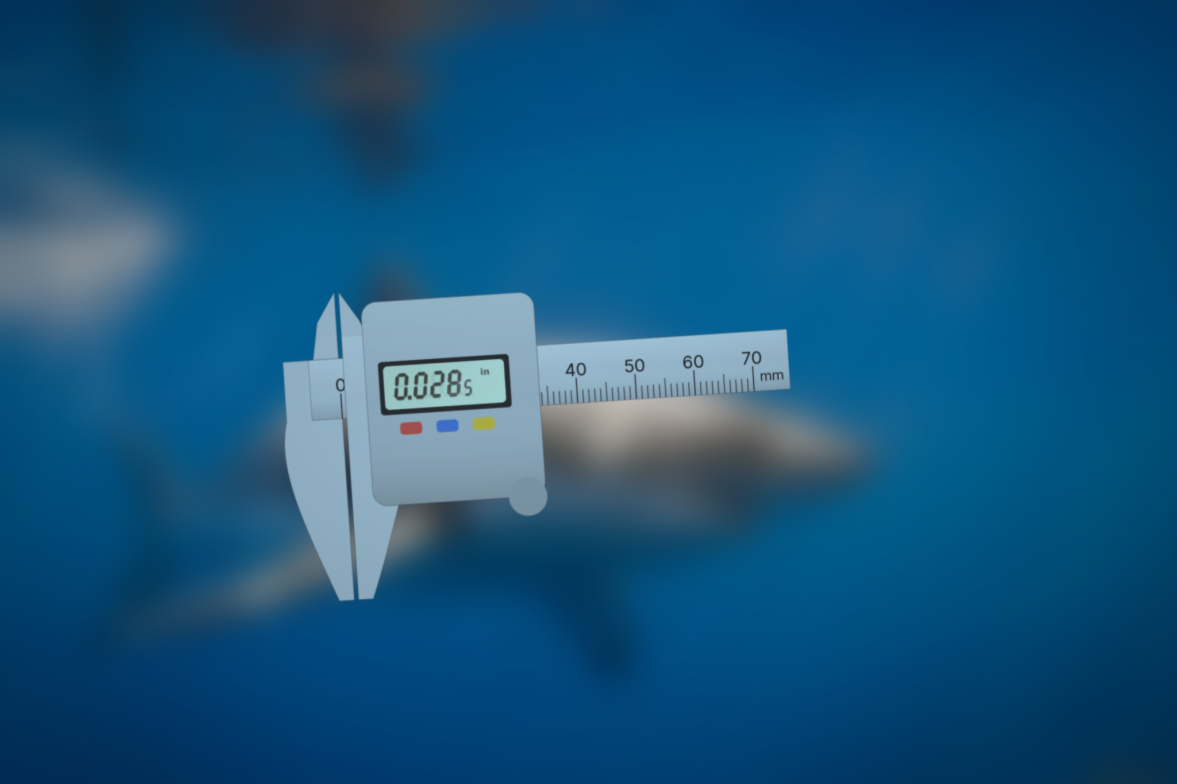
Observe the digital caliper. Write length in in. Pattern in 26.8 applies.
in 0.0285
